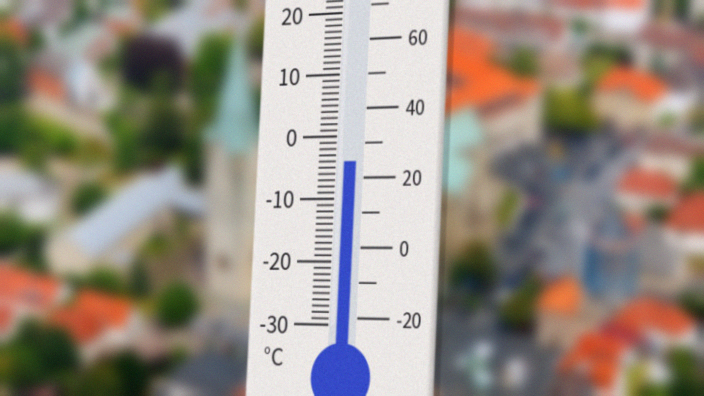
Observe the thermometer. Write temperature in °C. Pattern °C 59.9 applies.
°C -4
